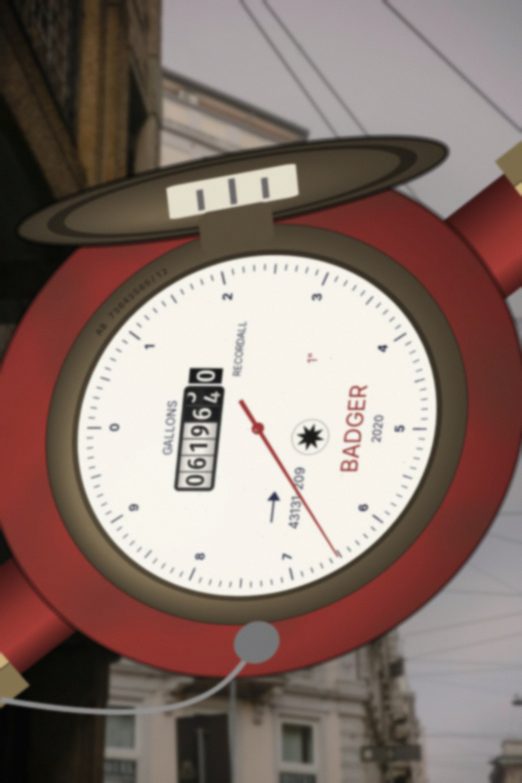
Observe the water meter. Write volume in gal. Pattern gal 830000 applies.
gal 619636.5
